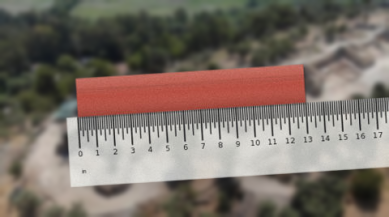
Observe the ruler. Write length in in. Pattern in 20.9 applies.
in 13
